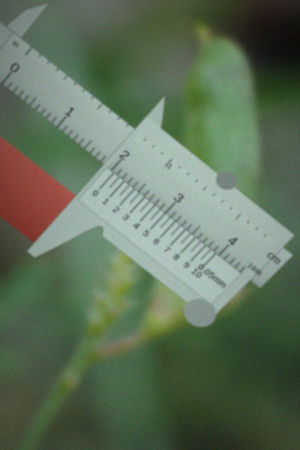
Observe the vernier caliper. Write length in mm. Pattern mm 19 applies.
mm 20.5
